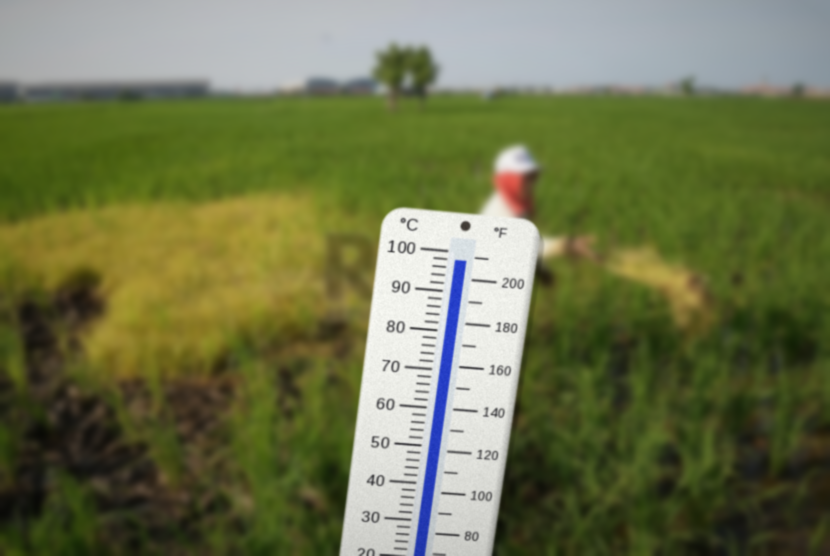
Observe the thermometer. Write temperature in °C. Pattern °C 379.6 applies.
°C 98
